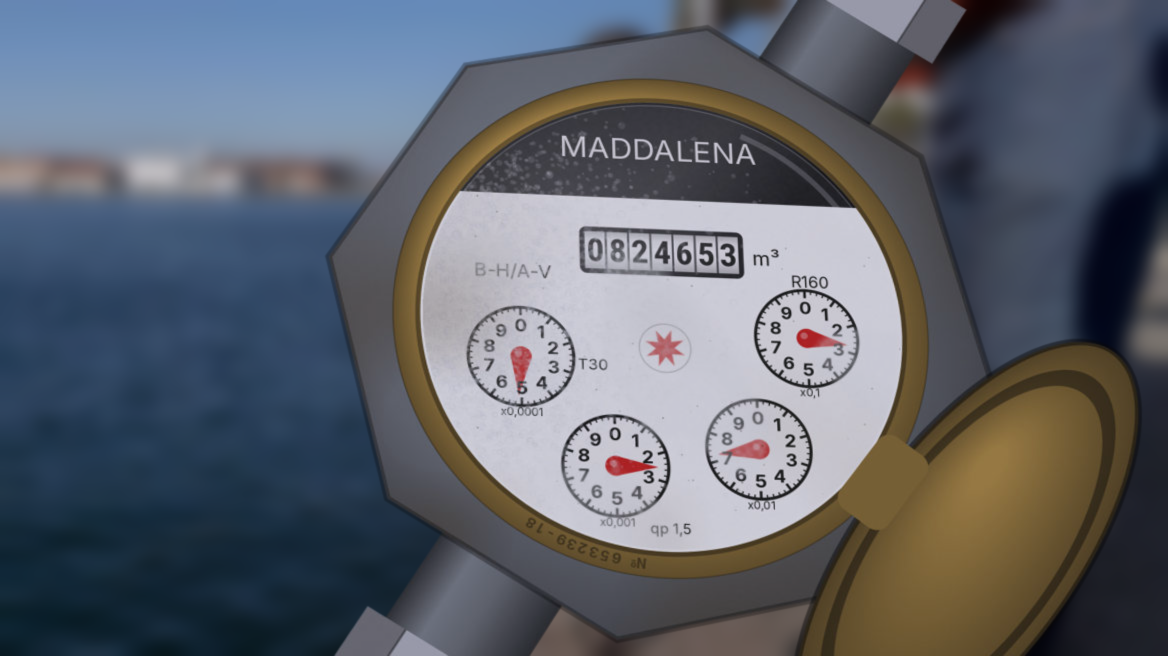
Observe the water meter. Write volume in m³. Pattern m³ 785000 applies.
m³ 824653.2725
